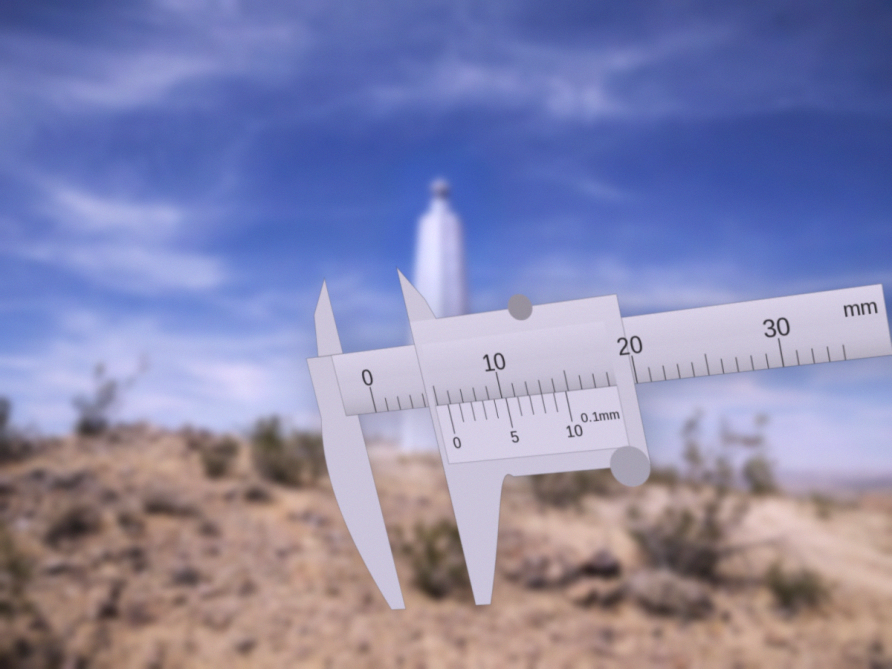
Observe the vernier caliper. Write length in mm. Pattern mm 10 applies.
mm 5.8
